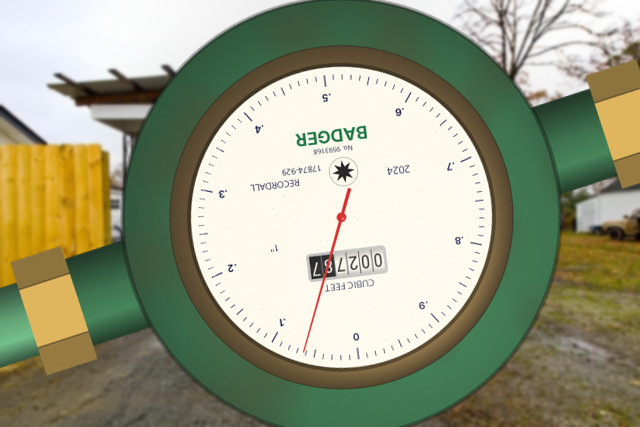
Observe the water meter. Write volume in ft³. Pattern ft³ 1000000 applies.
ft³ 2787.06
